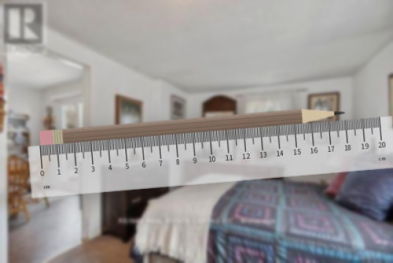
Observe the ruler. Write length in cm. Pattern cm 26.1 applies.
cm 18
